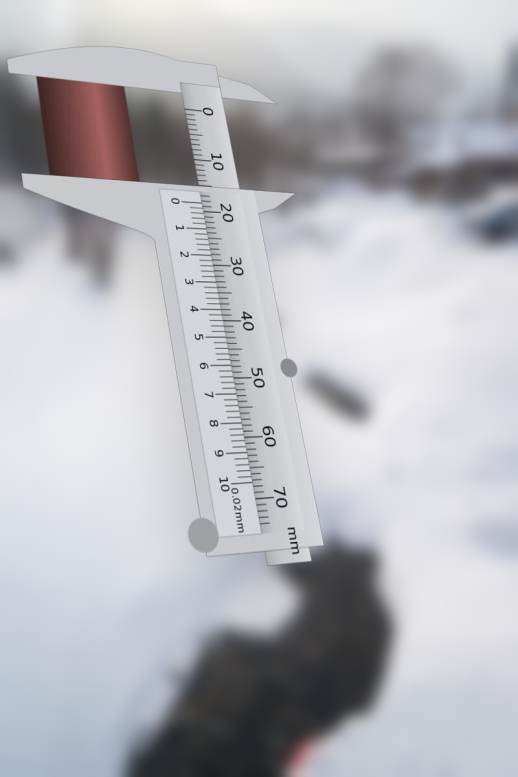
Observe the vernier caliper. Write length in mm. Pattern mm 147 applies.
mm 18.4
